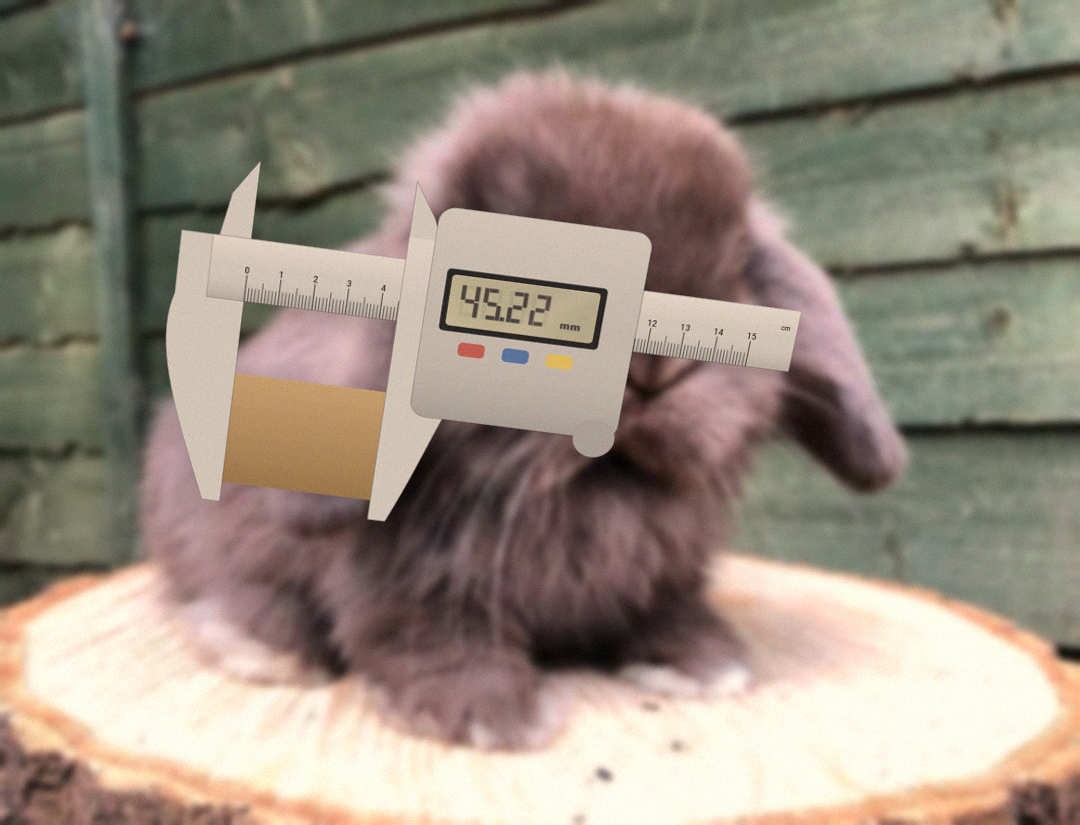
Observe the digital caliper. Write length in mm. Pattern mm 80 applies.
mm 45.22
